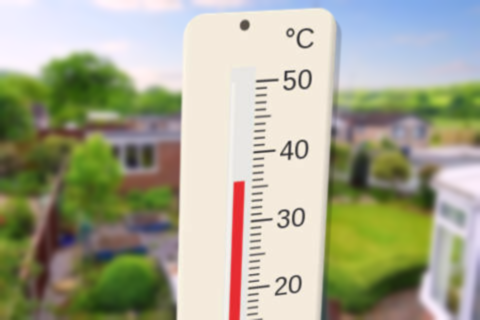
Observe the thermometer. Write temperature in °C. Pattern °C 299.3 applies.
°C 36
